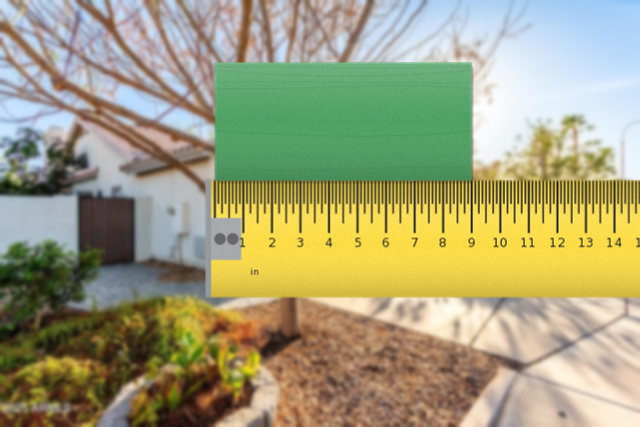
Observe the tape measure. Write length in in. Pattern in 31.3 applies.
in 9
